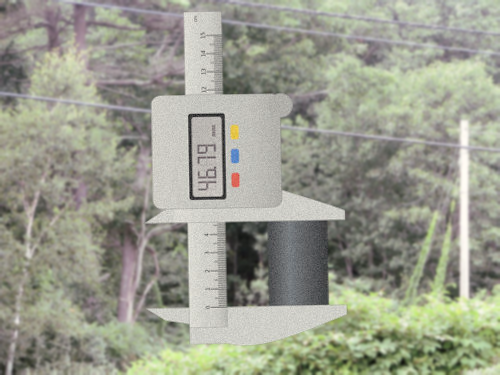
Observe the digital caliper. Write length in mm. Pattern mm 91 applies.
mm 46.79
